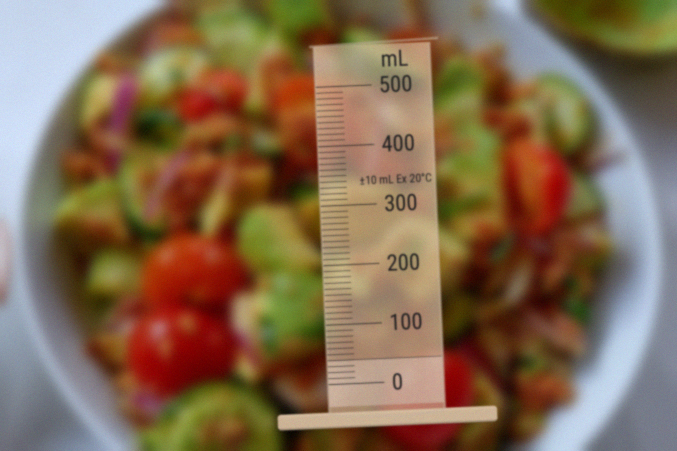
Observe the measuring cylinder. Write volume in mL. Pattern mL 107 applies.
mL 40
